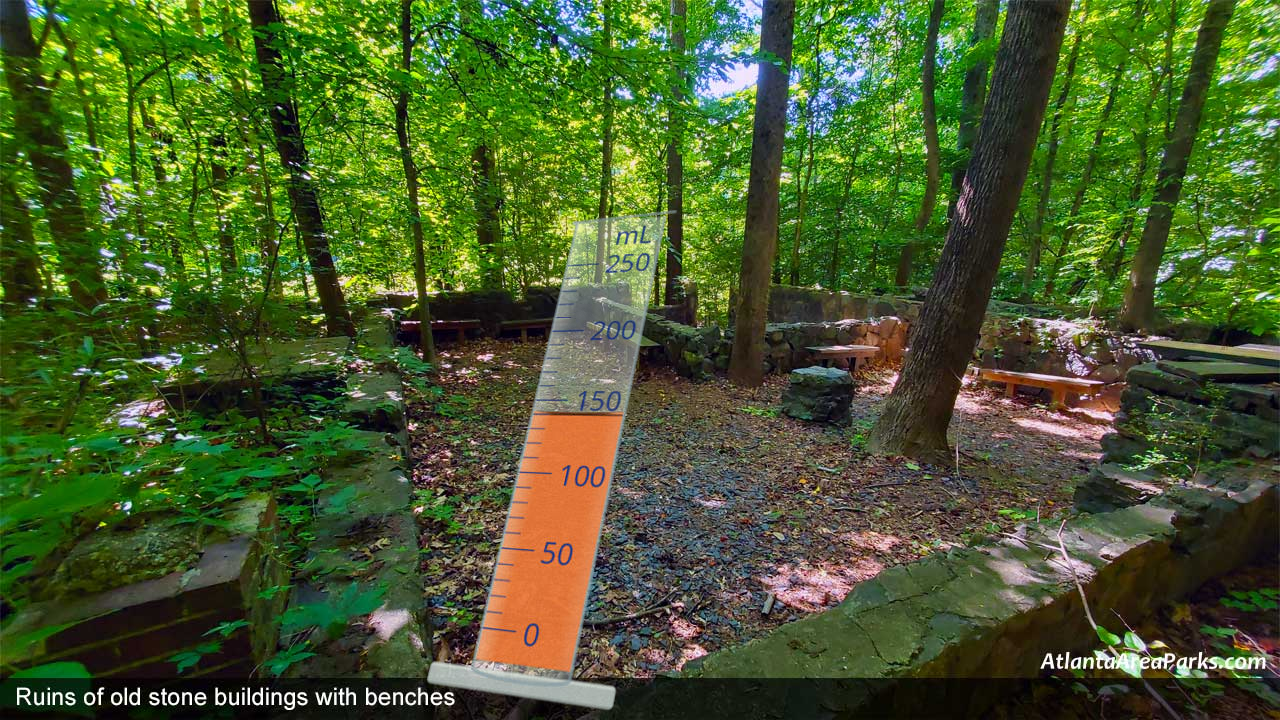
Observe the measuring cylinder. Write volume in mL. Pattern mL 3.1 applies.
mL 140
